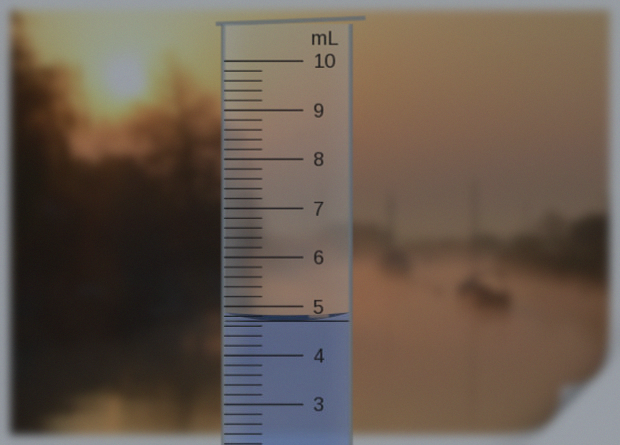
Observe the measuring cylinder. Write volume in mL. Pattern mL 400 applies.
mL 4.7
